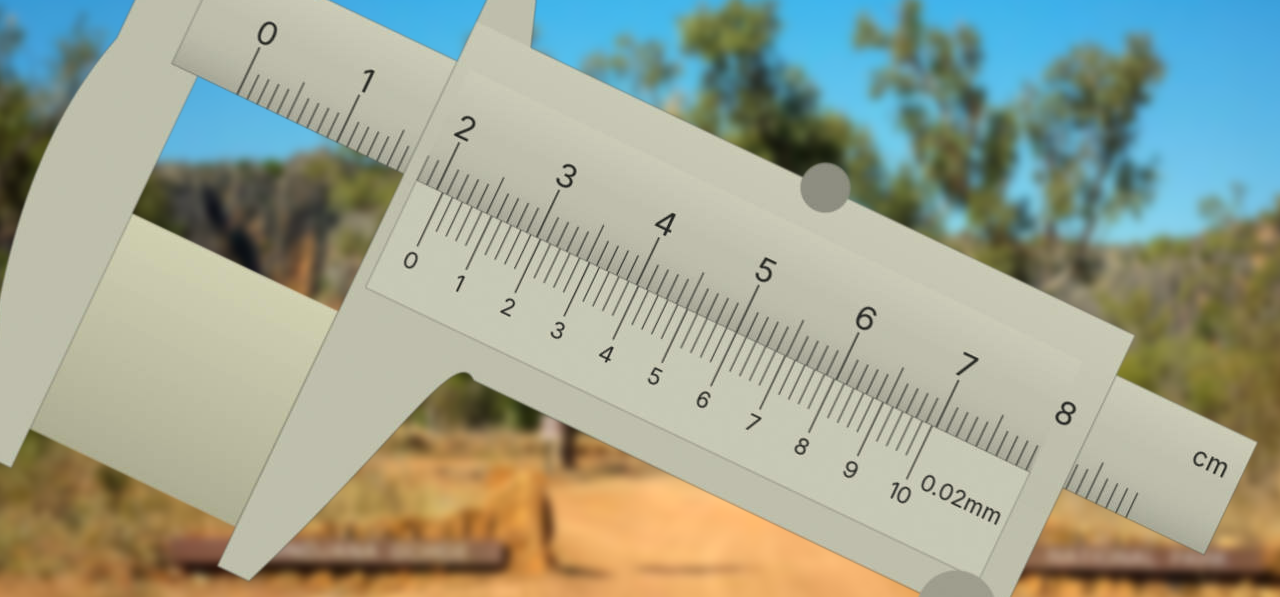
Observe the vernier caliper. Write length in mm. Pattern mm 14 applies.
mm 20.6
